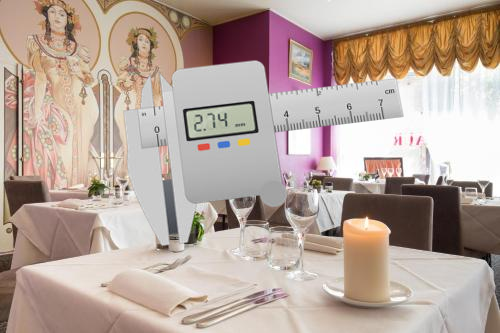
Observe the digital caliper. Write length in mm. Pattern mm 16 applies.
mm 2.74
